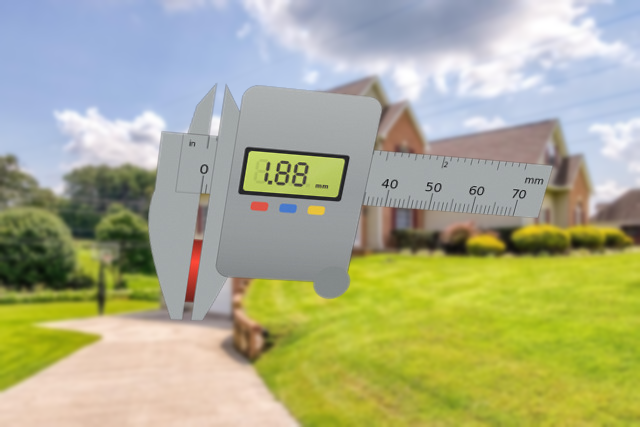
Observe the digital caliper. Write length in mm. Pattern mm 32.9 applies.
mm 1.88
